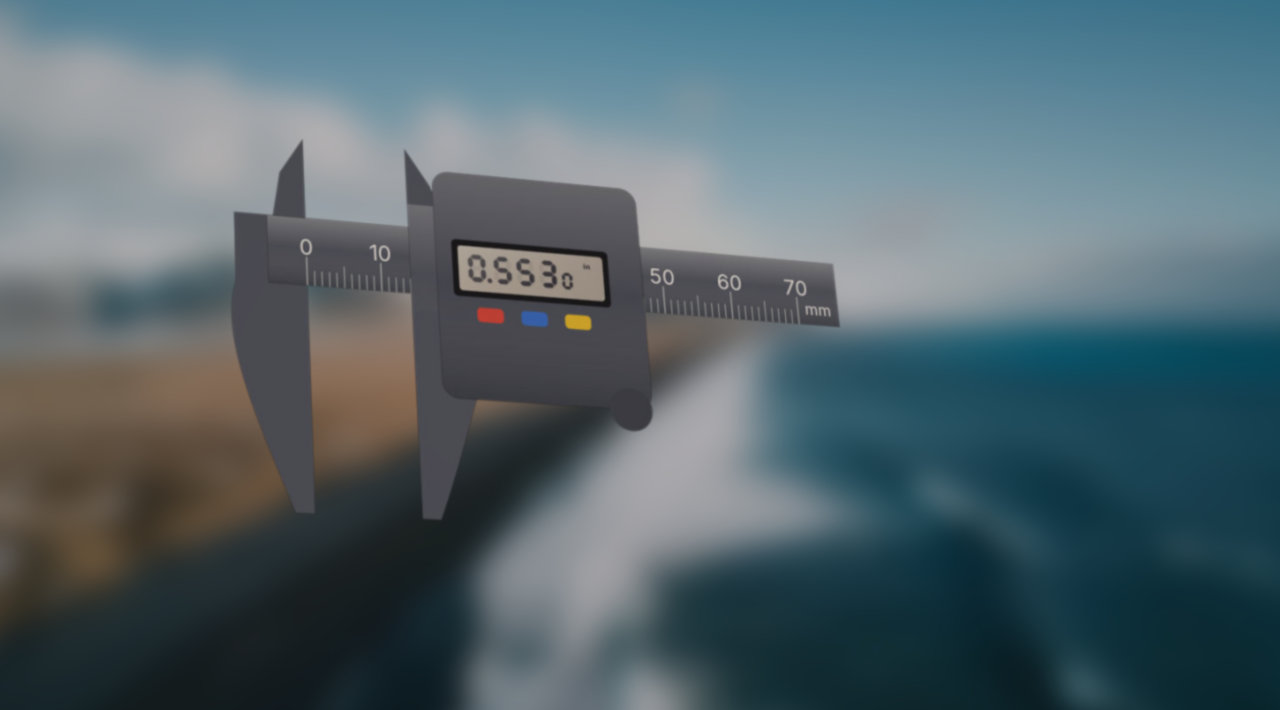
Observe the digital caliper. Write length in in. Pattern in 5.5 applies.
in 0.5530
